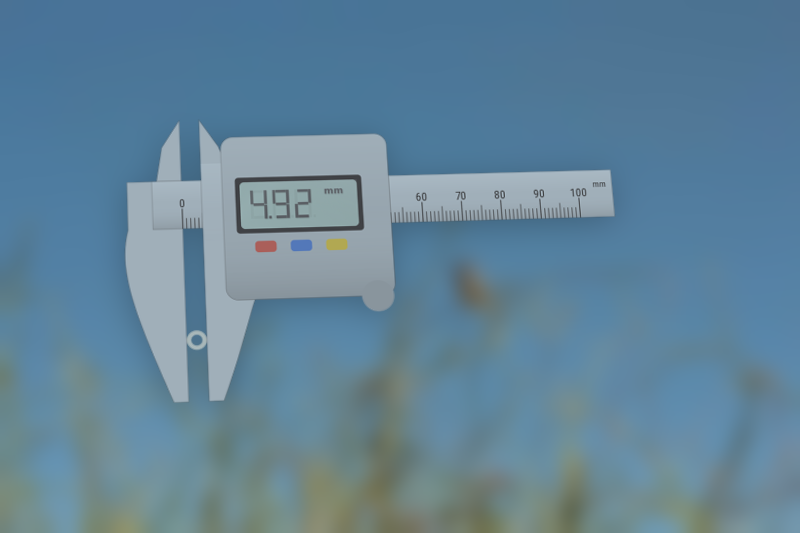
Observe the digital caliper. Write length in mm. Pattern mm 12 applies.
mm 4.92
